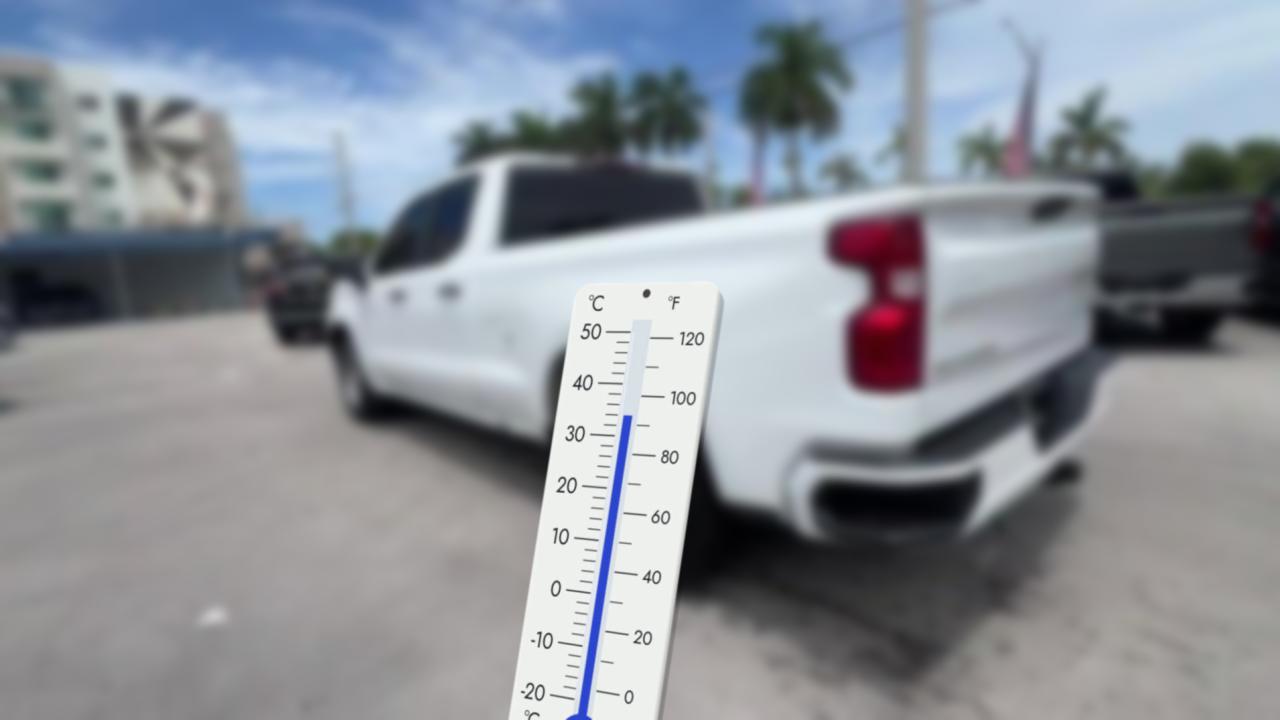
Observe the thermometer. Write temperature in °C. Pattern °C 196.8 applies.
°C 34
